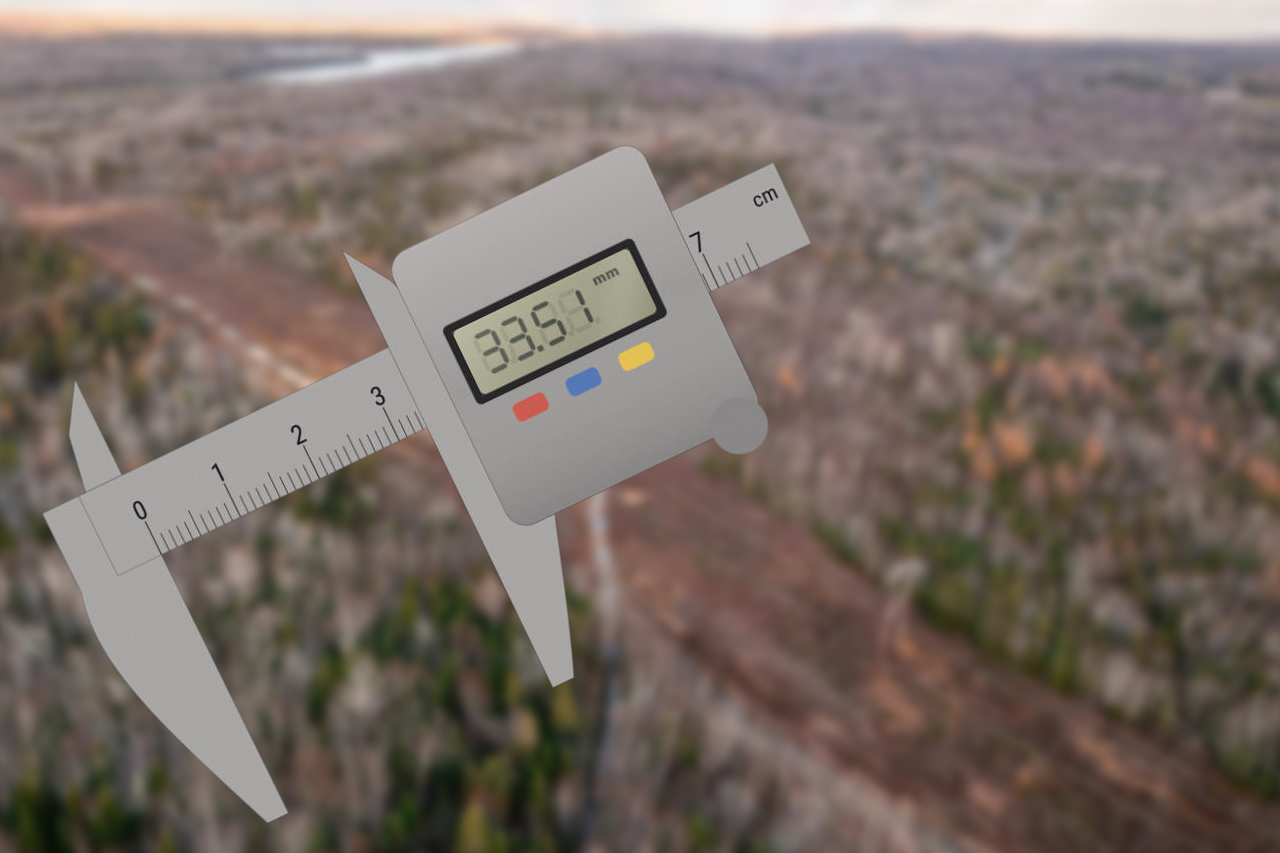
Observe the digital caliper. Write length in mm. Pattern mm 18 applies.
mm 33.51
